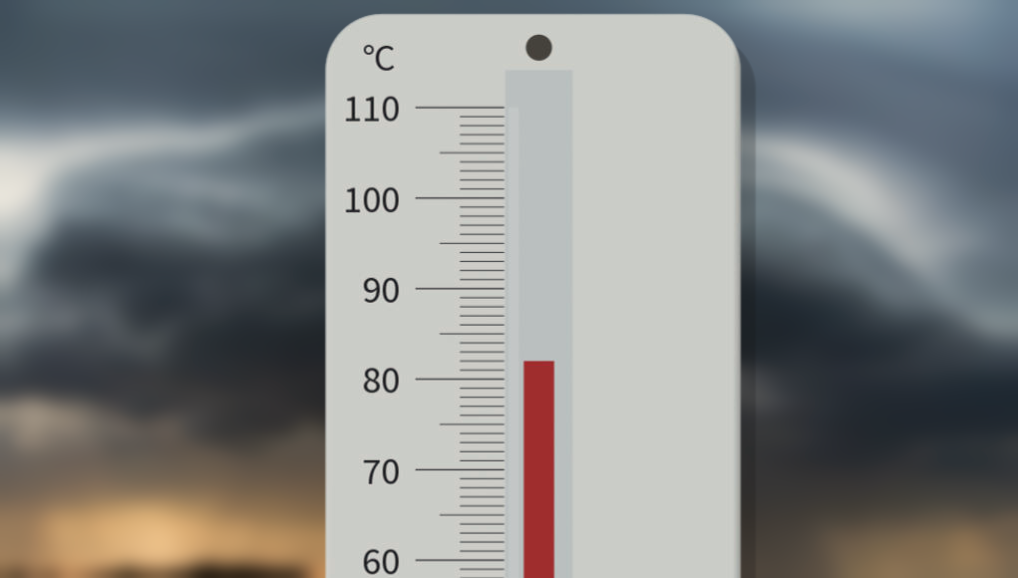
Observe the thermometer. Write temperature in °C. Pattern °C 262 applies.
°C 82
